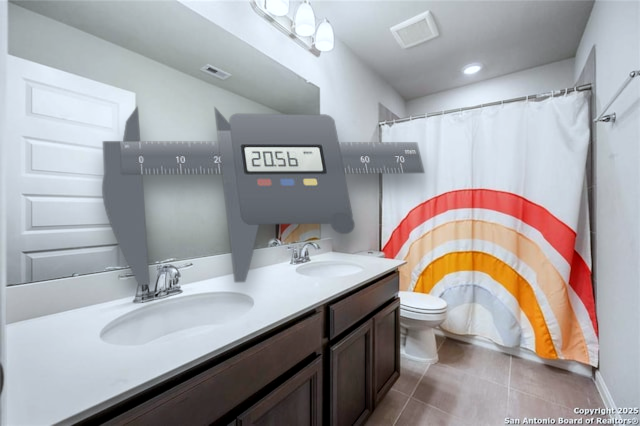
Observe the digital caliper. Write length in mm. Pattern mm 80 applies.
mm 20.56
